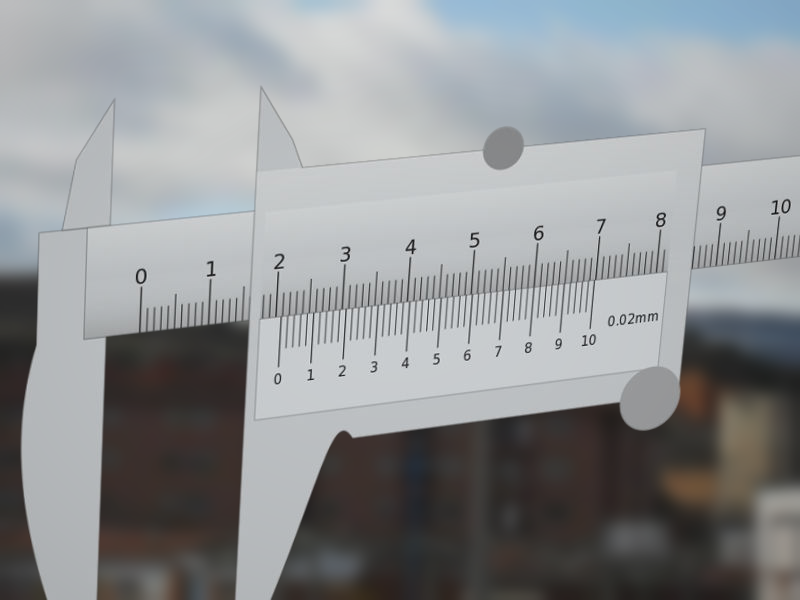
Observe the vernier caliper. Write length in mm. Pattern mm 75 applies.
mm 20.8
